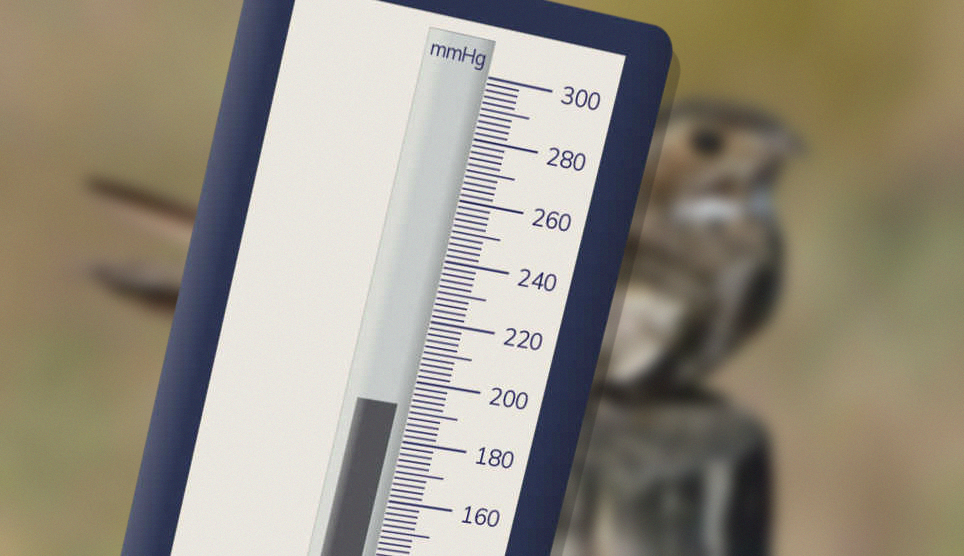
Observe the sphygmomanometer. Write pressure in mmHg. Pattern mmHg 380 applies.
mmHg 192
